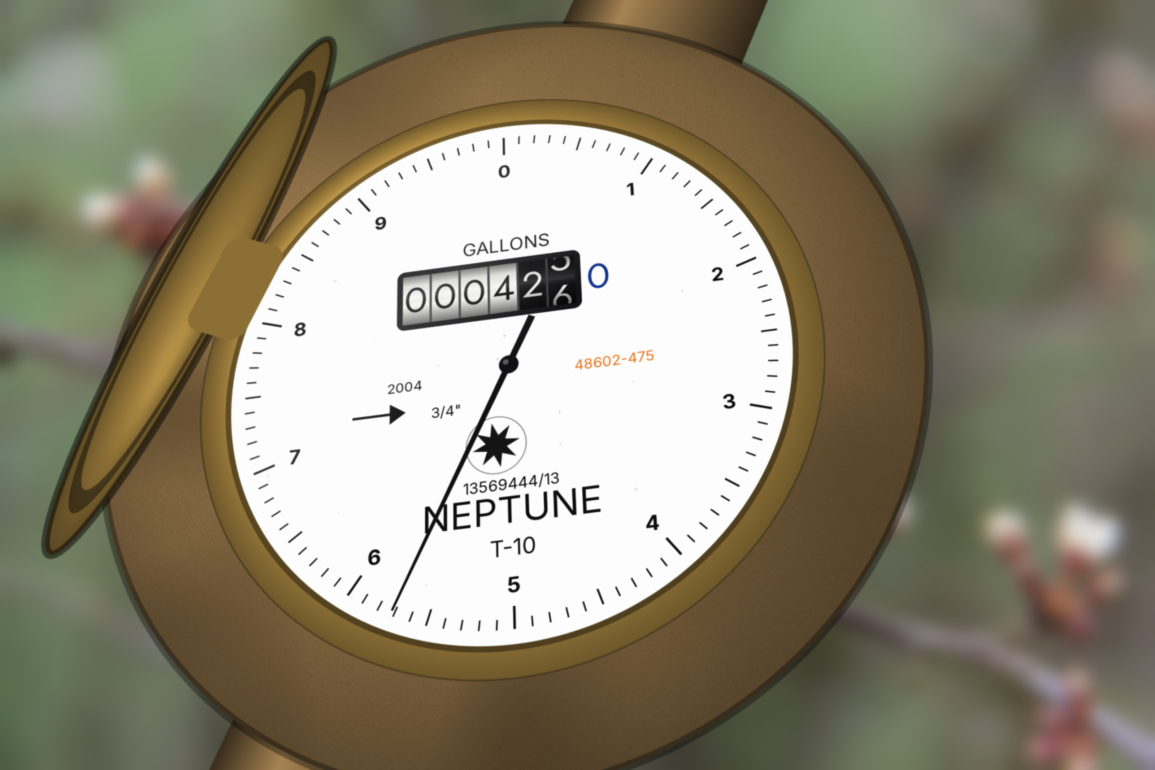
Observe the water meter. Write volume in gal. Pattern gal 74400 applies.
gal 4255.7
